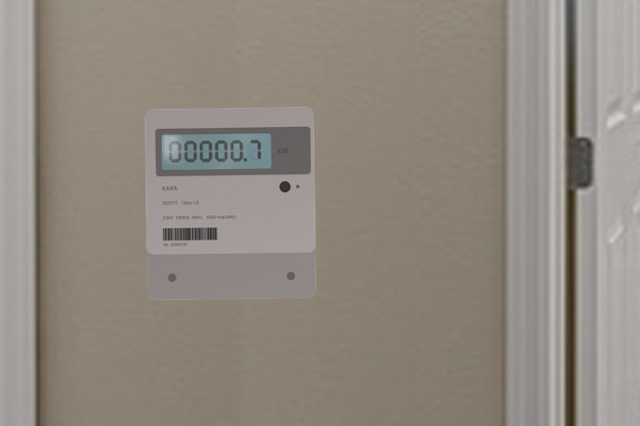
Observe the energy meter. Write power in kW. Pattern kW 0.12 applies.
kW 0.7
